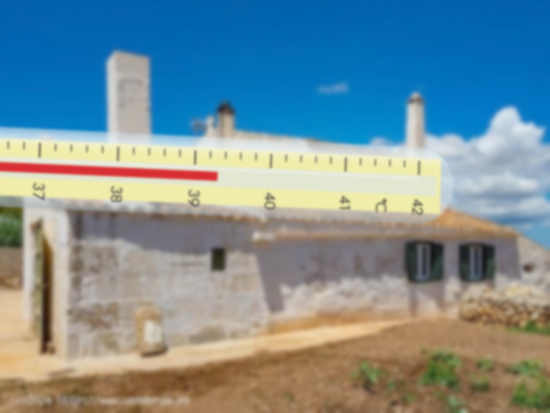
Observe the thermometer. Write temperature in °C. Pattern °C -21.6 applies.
°C 39.3
